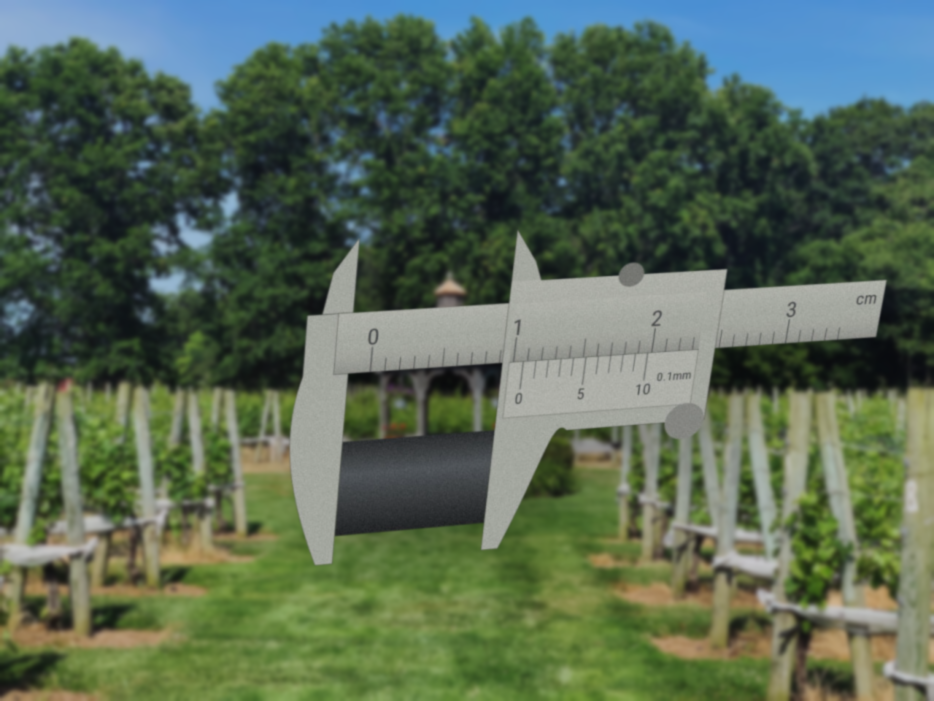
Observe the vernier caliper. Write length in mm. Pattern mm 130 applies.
mm 10.7
